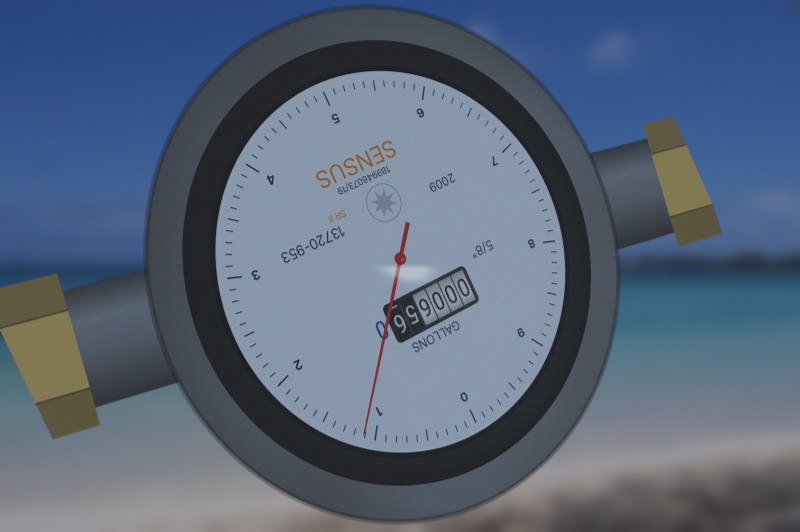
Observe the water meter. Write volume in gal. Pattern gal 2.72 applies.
gal 6561.1
